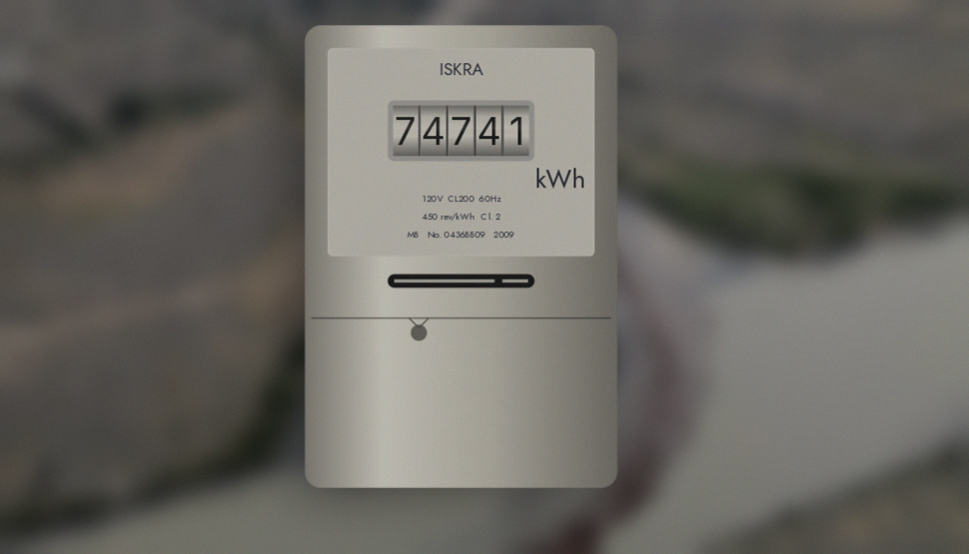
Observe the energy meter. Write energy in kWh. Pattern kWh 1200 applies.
kWh 74741
